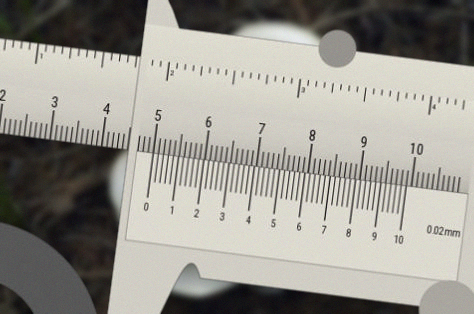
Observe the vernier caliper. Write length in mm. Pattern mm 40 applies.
mm 50.0
